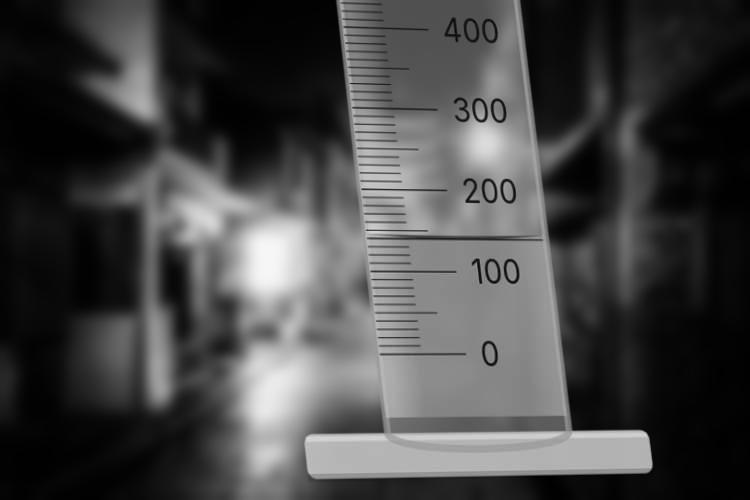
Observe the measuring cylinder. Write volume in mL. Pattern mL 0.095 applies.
mL 140
